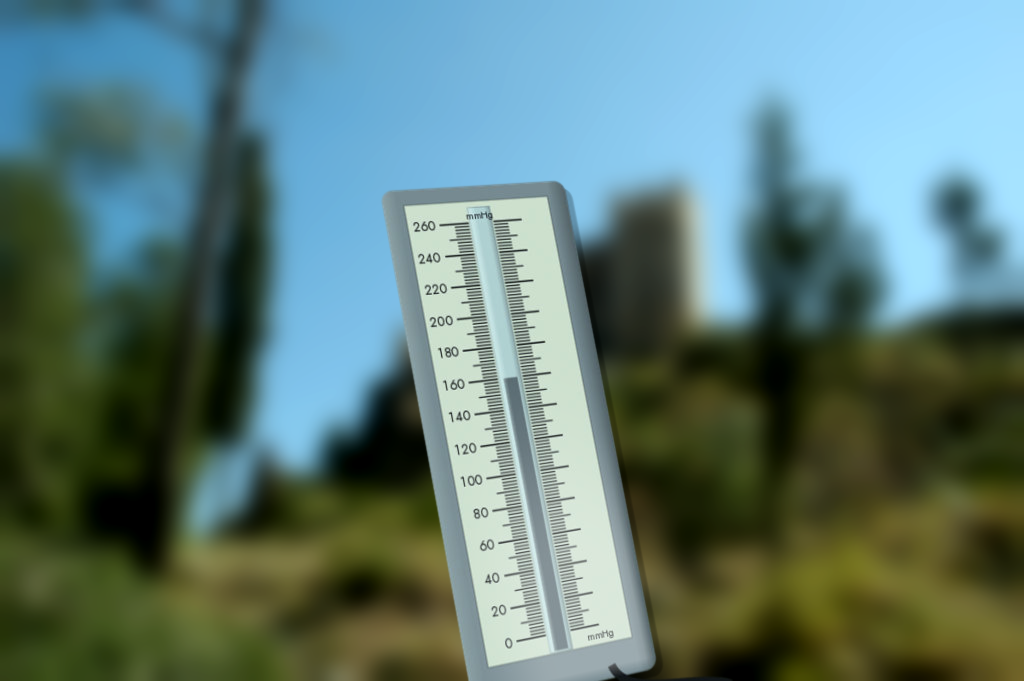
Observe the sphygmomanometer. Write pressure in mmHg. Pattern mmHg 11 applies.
mmHg 160
